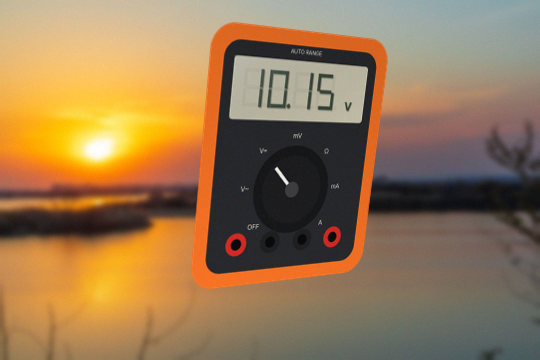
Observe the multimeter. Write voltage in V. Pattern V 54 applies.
V 10.15
